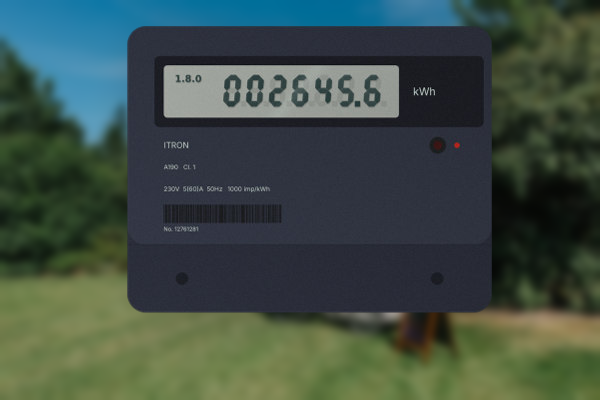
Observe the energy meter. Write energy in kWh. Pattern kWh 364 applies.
kWh 2645.6
